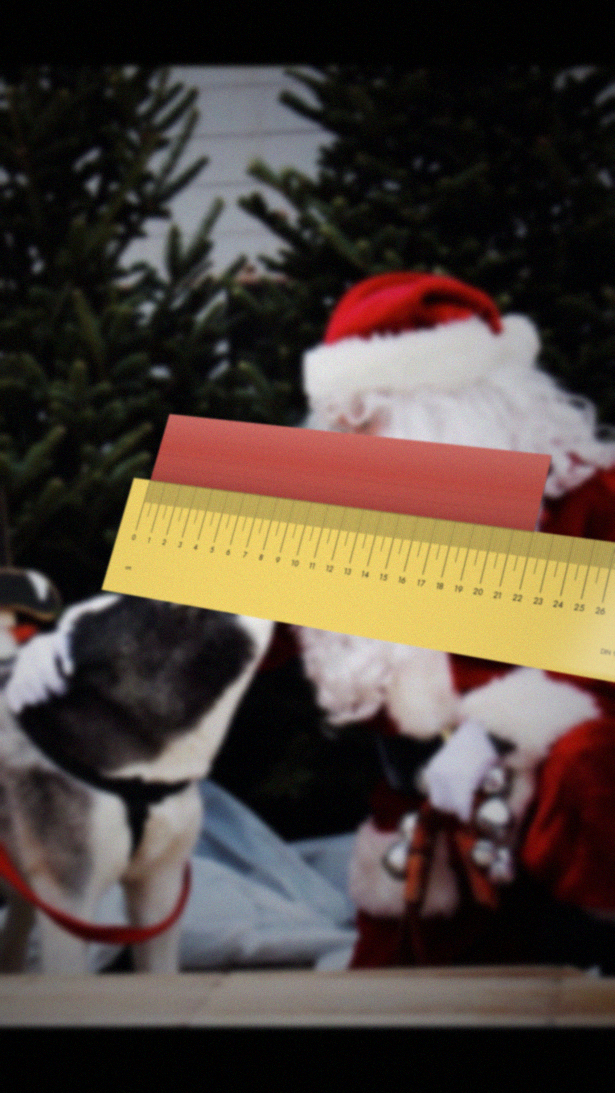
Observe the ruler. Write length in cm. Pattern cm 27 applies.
cm 22
